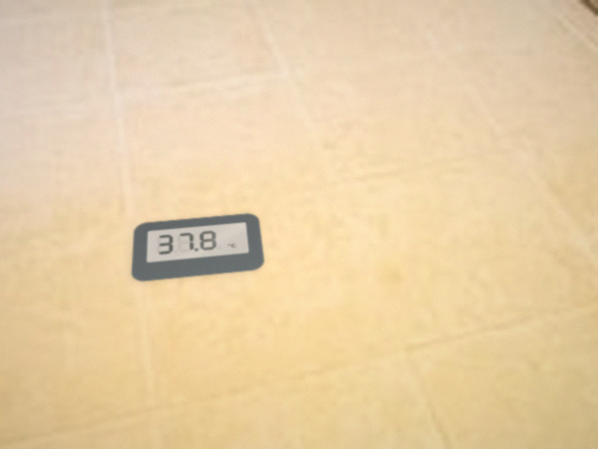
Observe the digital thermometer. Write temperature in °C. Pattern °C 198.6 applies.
°C 37.8
